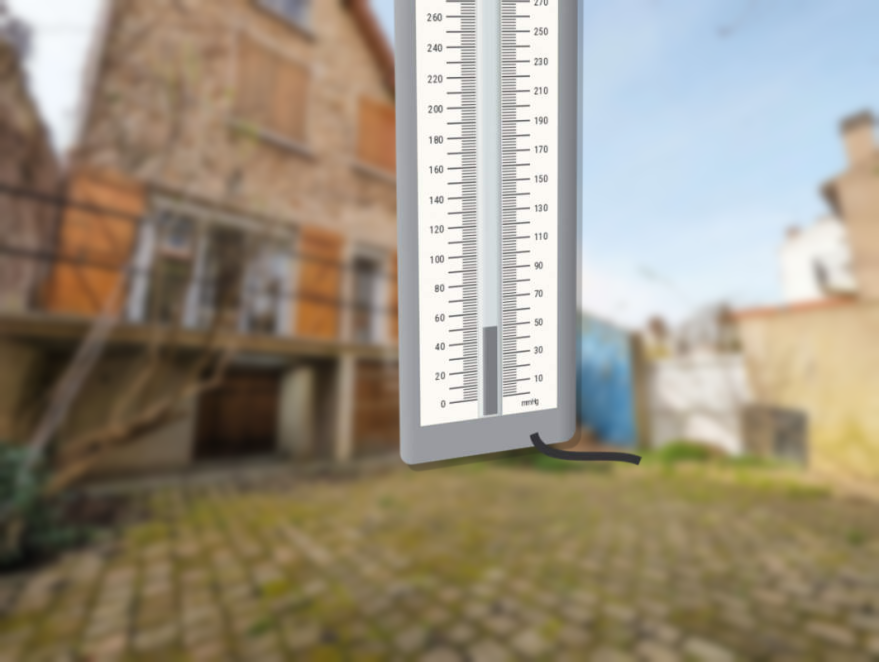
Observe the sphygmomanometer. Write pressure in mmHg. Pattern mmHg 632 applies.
mmHg 50
